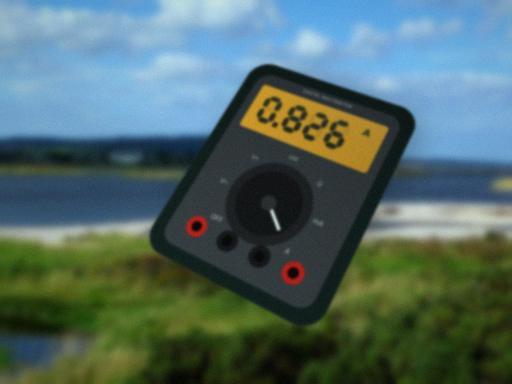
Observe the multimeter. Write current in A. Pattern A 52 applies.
A 0.826
